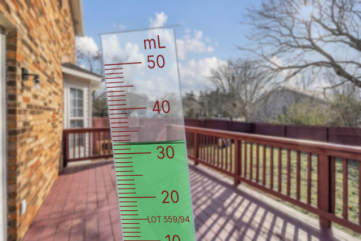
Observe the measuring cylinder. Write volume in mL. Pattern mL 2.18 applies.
mL 32
